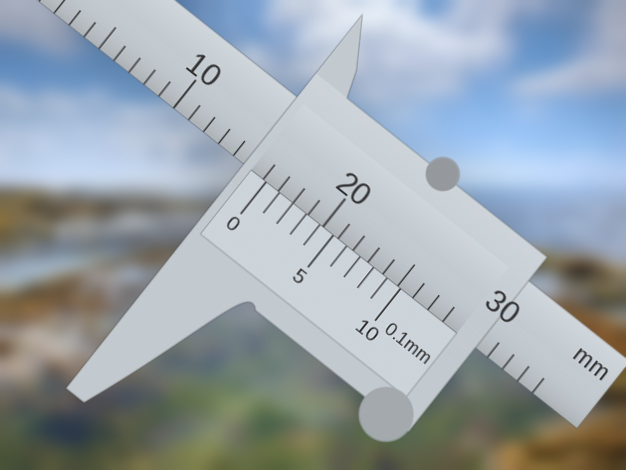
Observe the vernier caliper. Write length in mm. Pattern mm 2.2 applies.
mm 16.2
